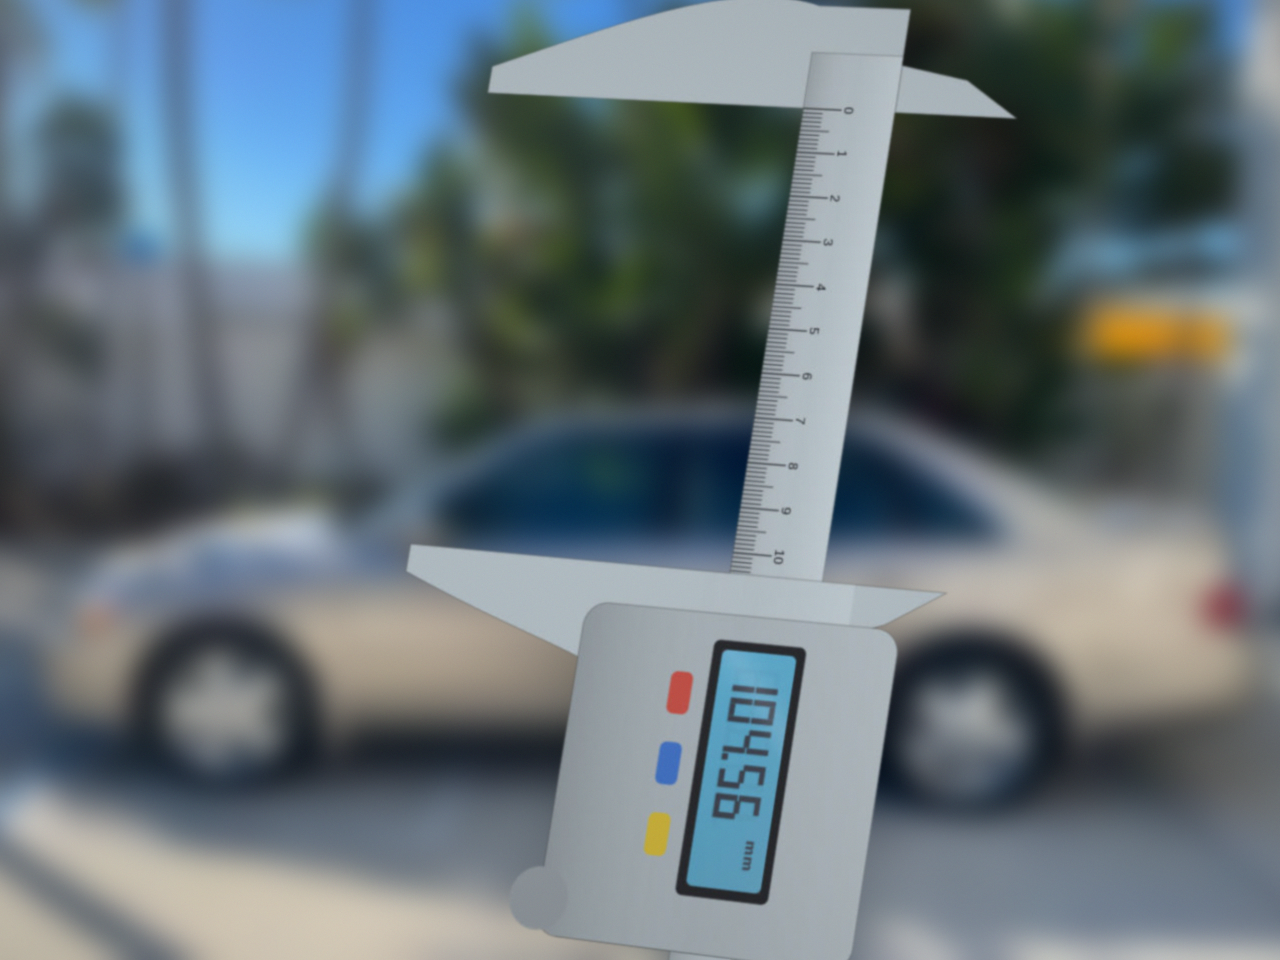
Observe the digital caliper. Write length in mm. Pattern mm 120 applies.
mm 104.56
